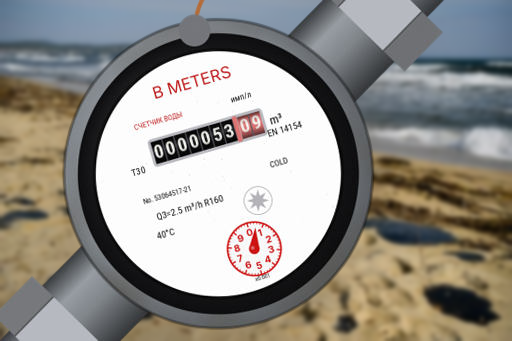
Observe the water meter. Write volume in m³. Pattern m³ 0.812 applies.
m³ 53.090
